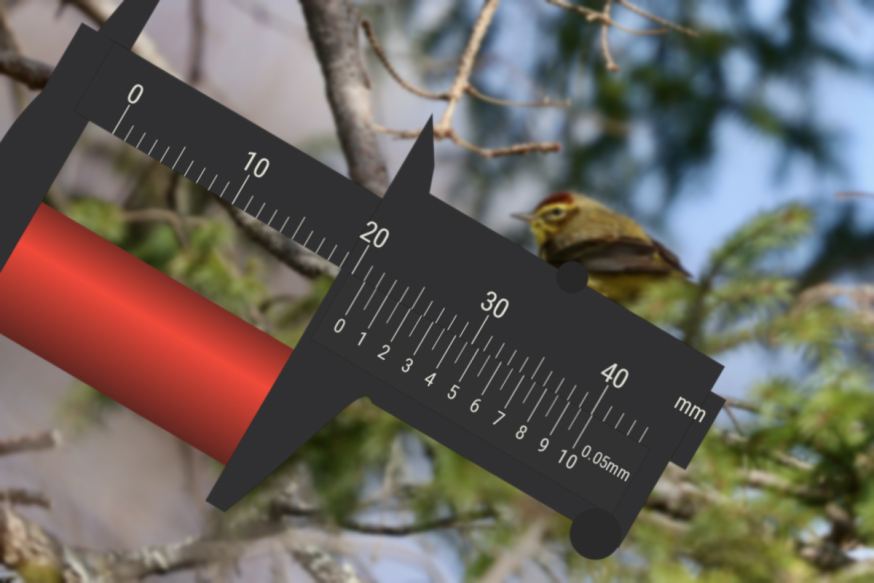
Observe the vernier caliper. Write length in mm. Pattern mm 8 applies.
mm 21.1
